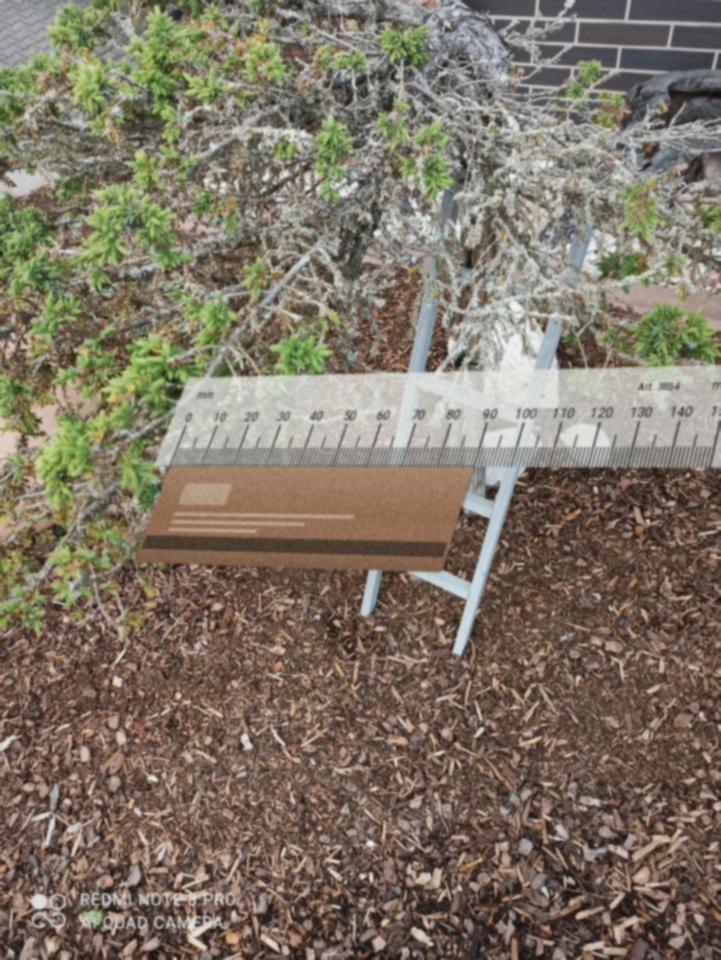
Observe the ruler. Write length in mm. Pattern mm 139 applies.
mm 90
